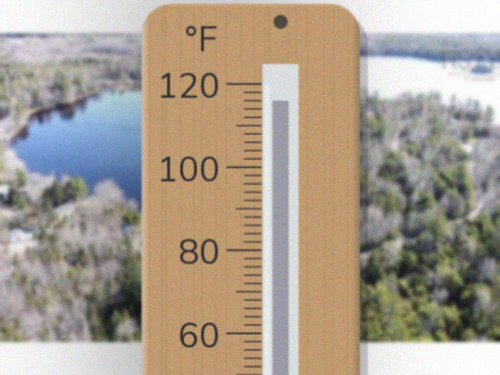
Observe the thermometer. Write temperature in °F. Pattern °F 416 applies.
°F 116
